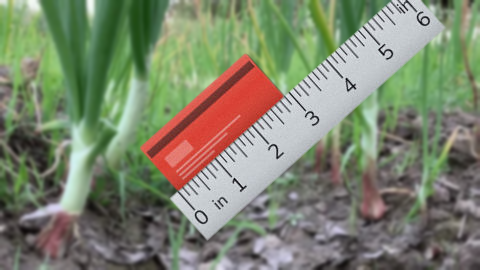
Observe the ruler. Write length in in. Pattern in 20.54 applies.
in 2.875
